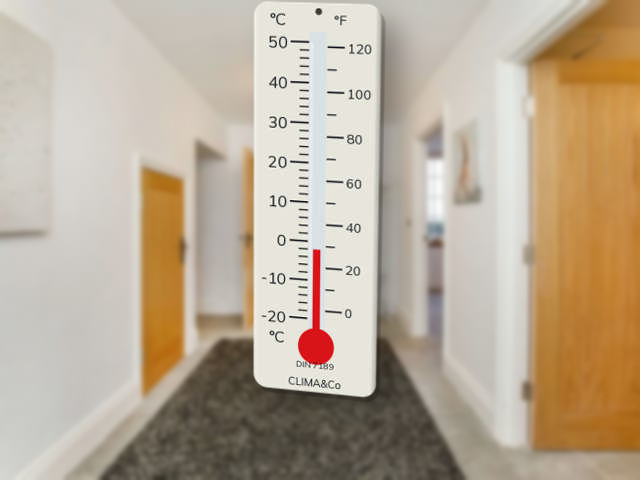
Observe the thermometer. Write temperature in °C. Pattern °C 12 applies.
°C -2
